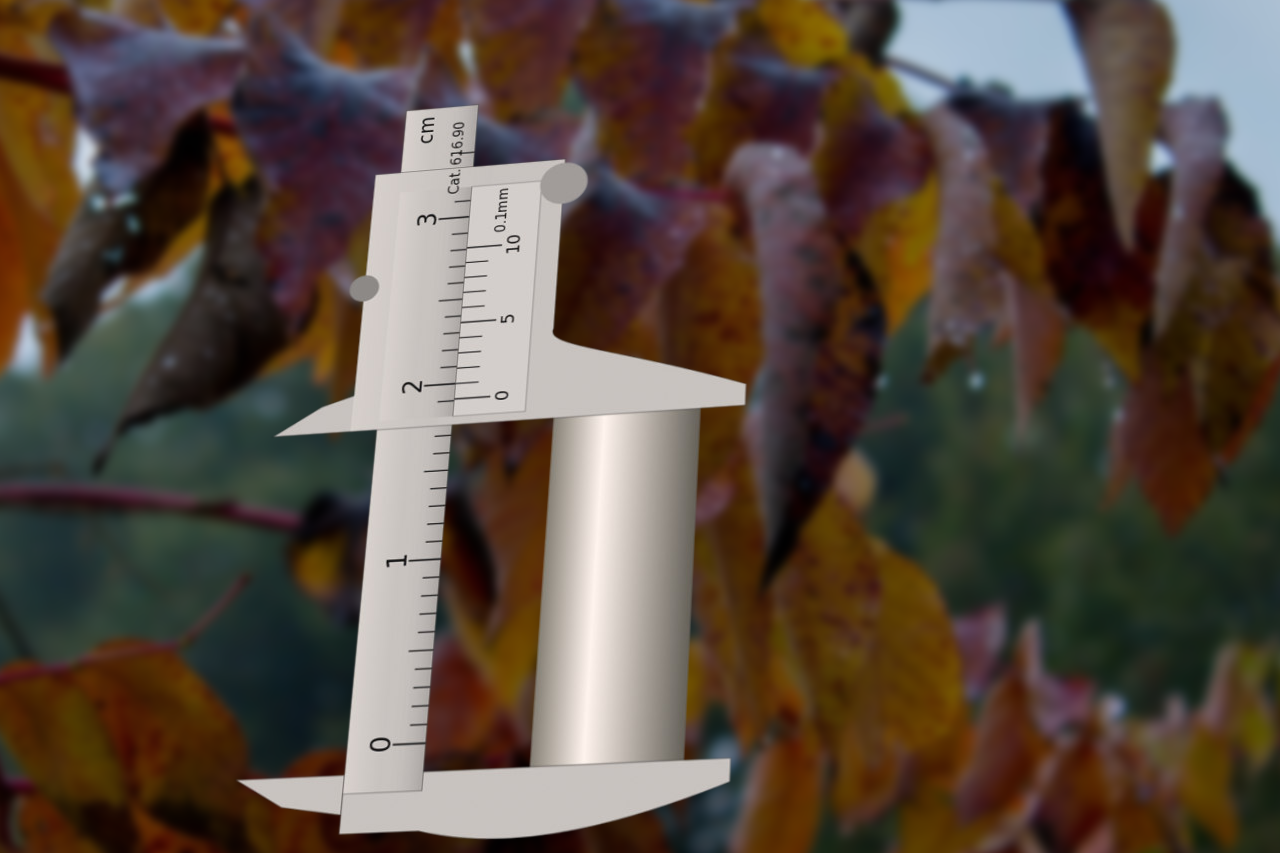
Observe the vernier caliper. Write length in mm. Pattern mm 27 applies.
mm 19.1
